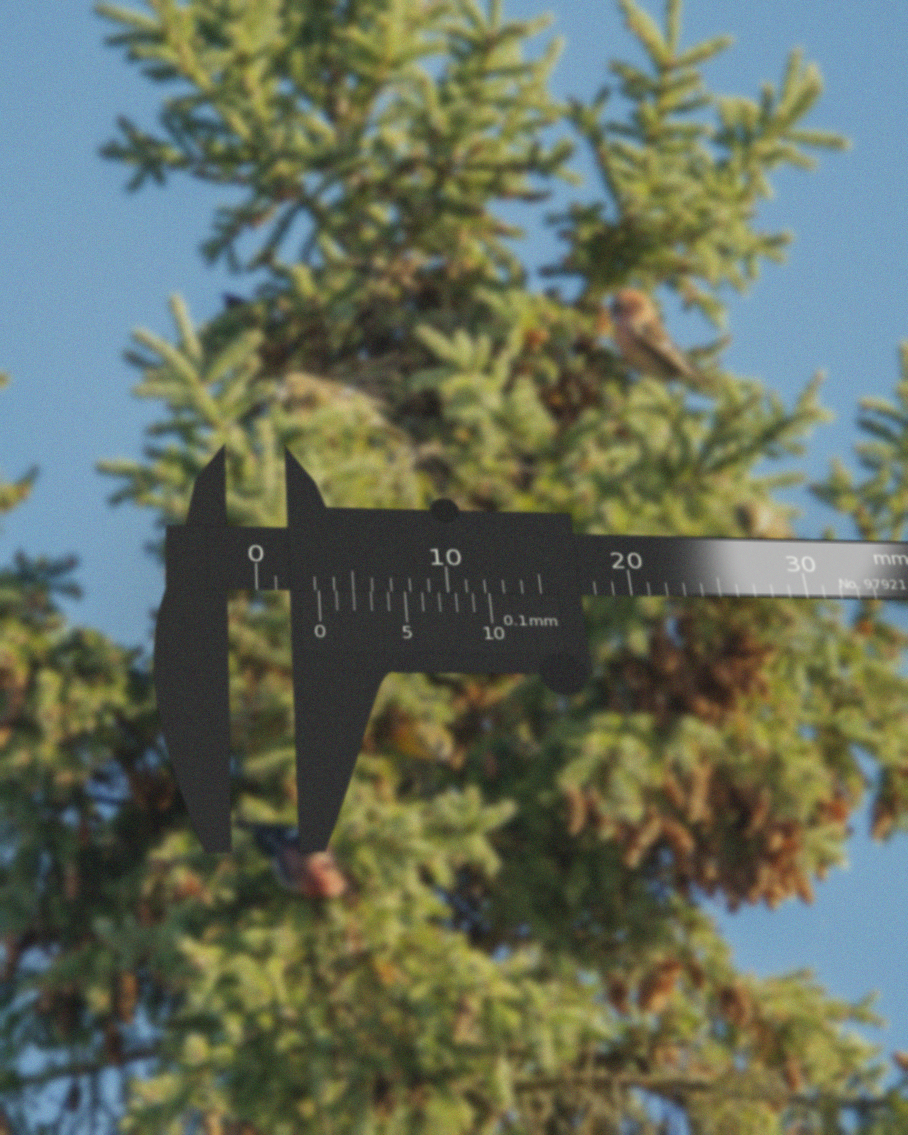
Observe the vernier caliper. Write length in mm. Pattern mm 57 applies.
mm 3.2
